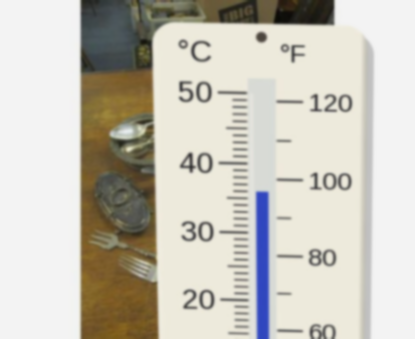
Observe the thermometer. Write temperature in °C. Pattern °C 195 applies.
°C 36
